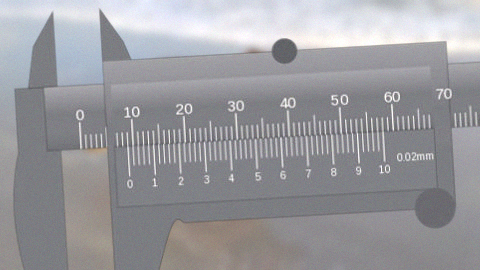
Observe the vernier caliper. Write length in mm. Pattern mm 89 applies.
mm 9.0
